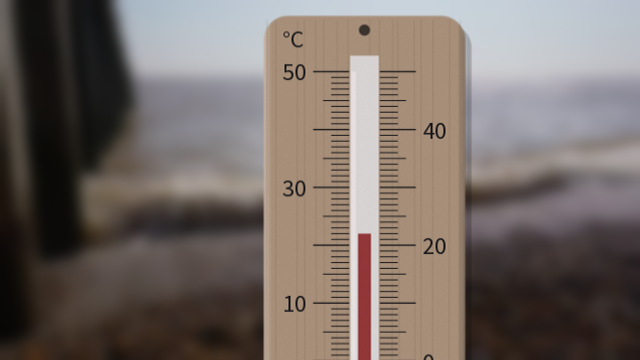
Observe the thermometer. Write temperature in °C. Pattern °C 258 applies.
°C 22
